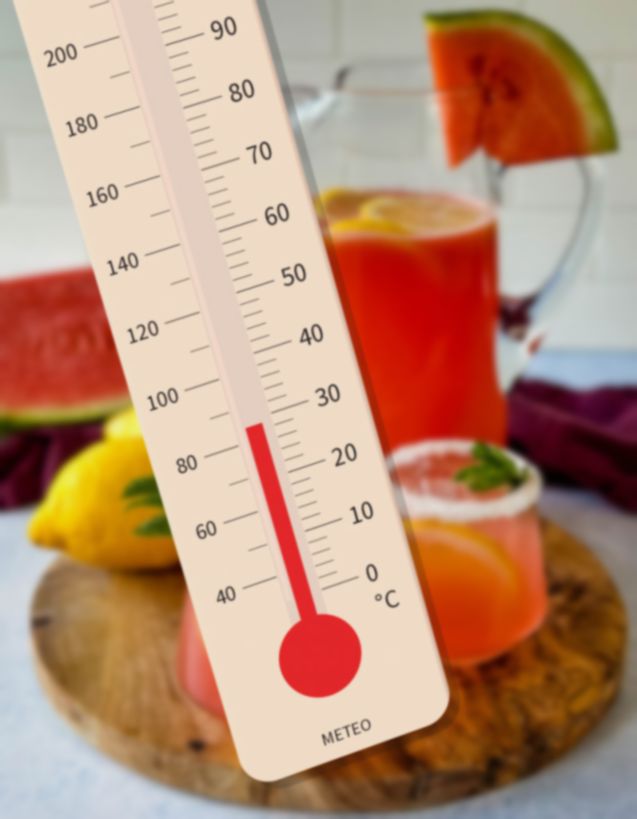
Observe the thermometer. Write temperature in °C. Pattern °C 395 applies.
°C 29
